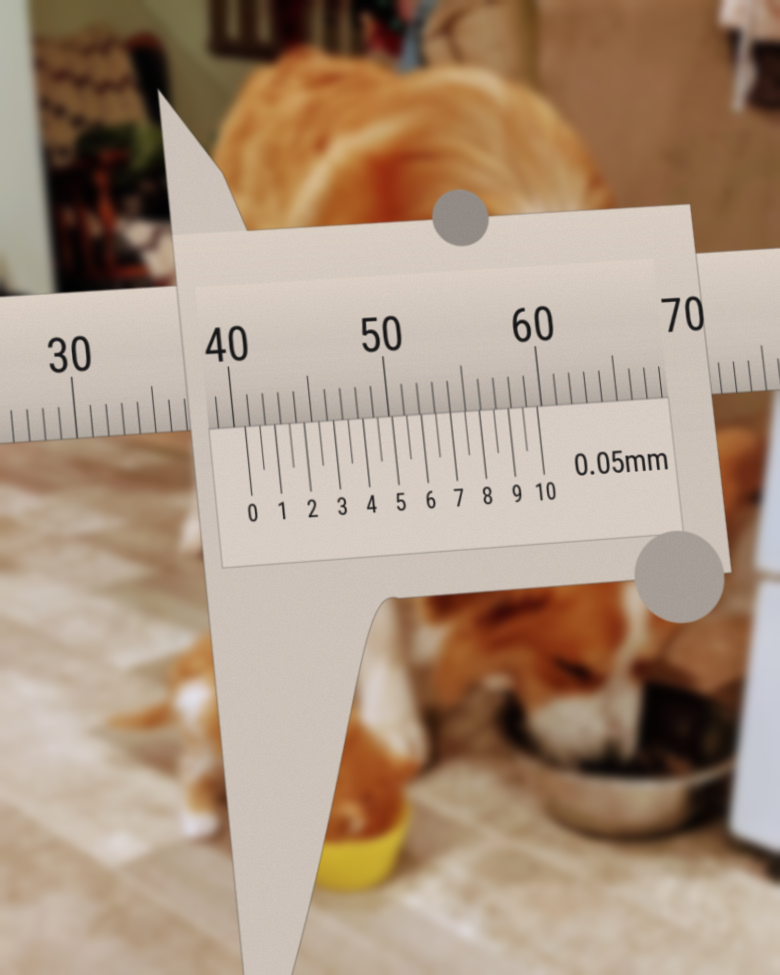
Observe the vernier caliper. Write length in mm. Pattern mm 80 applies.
mm 40.7
